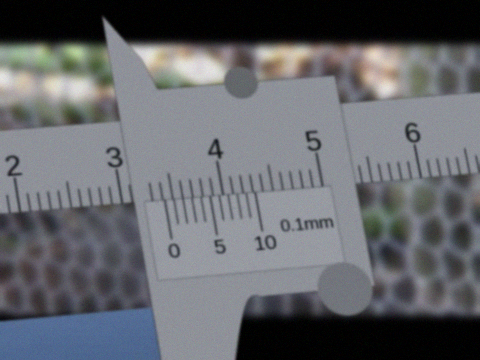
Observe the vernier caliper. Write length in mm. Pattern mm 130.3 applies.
mm 34.2
